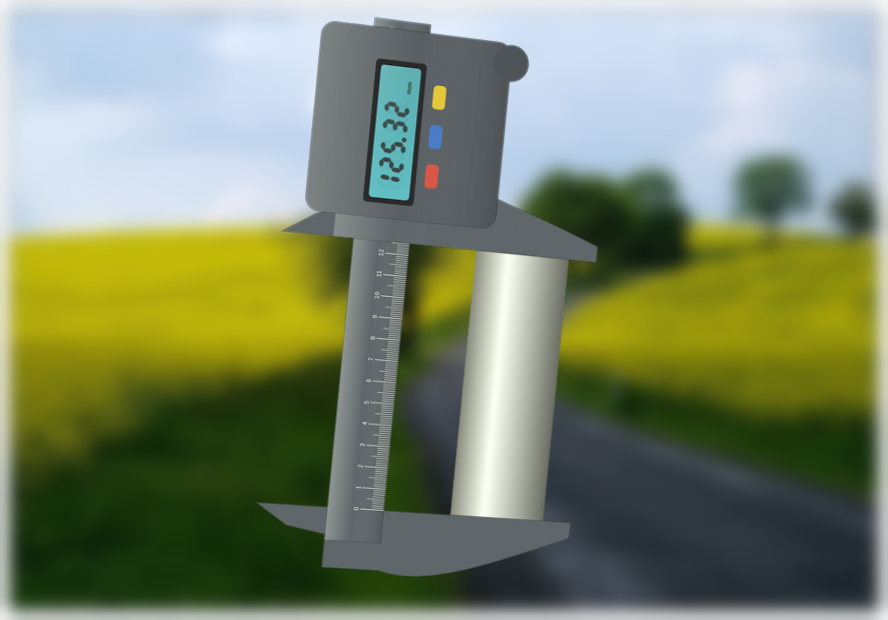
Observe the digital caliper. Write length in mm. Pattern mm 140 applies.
mm 125.32
